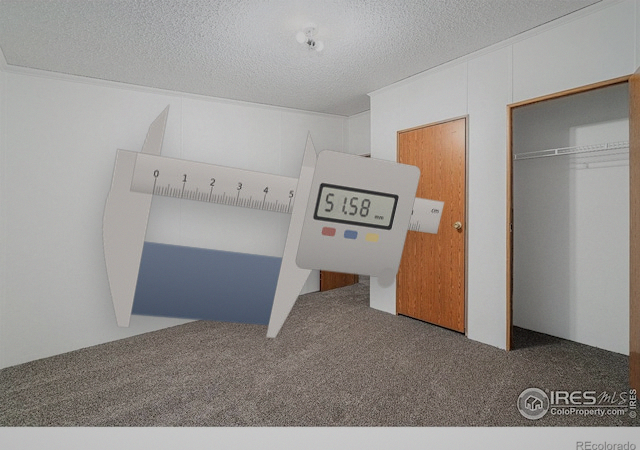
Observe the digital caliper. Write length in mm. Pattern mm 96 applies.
mm 51.58
